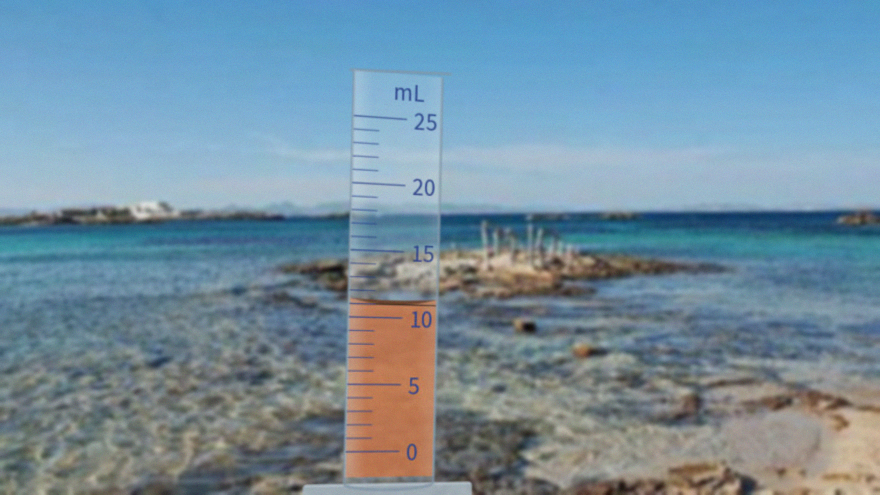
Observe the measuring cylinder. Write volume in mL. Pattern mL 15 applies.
mL 11
